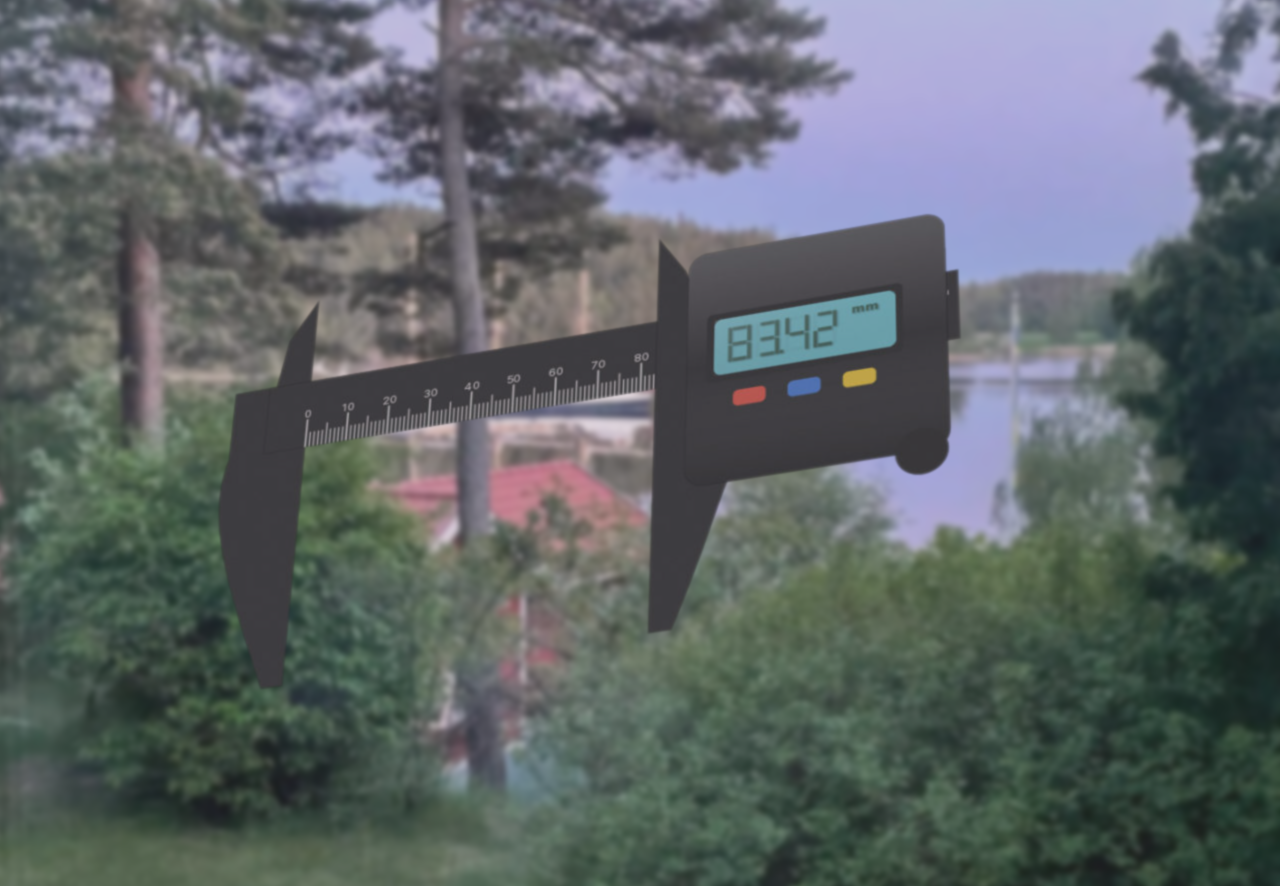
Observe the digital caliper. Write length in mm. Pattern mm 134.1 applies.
mm 83.42
